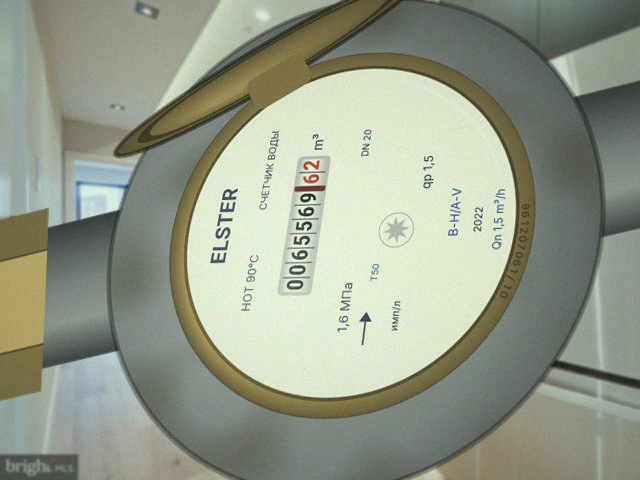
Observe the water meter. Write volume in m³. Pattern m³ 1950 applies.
m³ 65569.62
